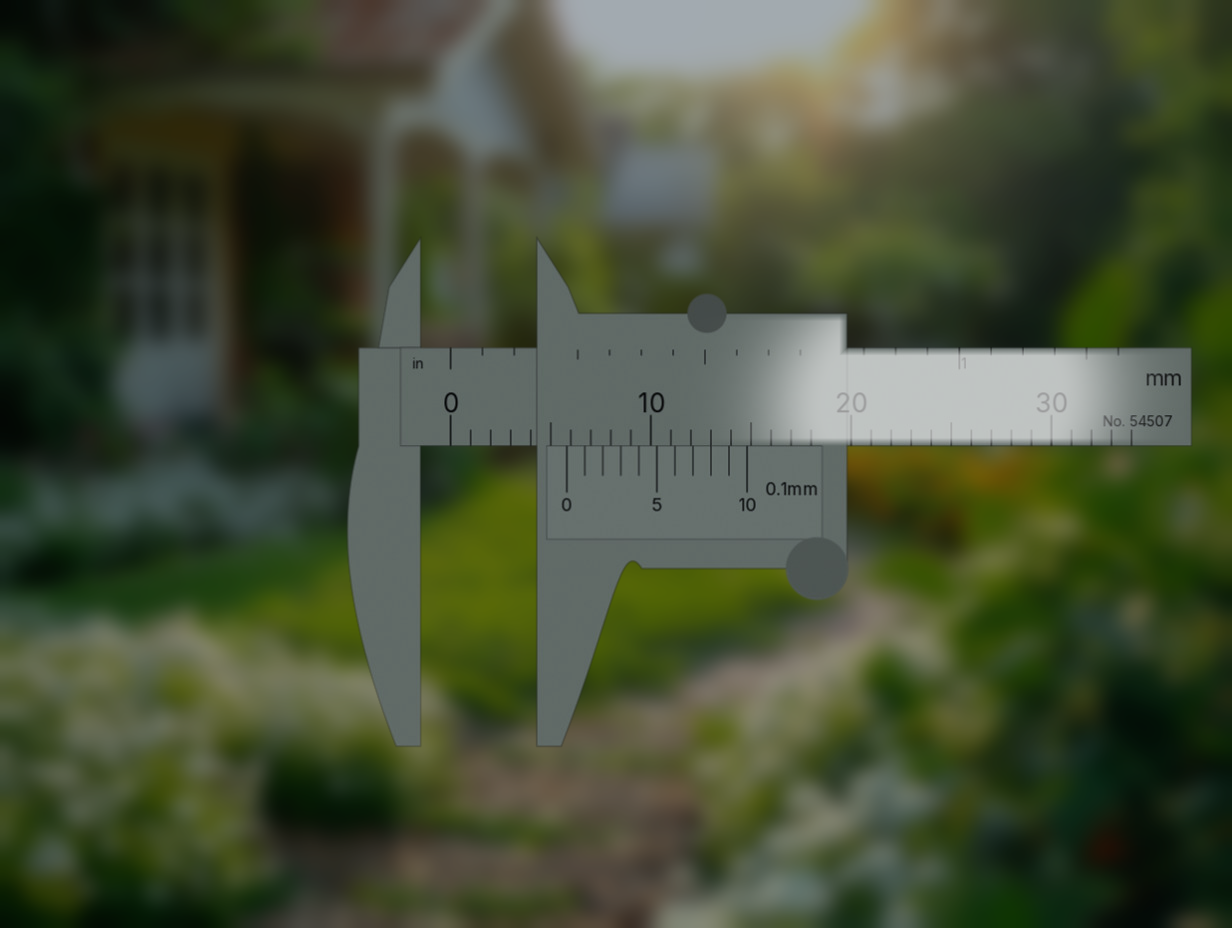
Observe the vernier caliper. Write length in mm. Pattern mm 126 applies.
mm 5.8
